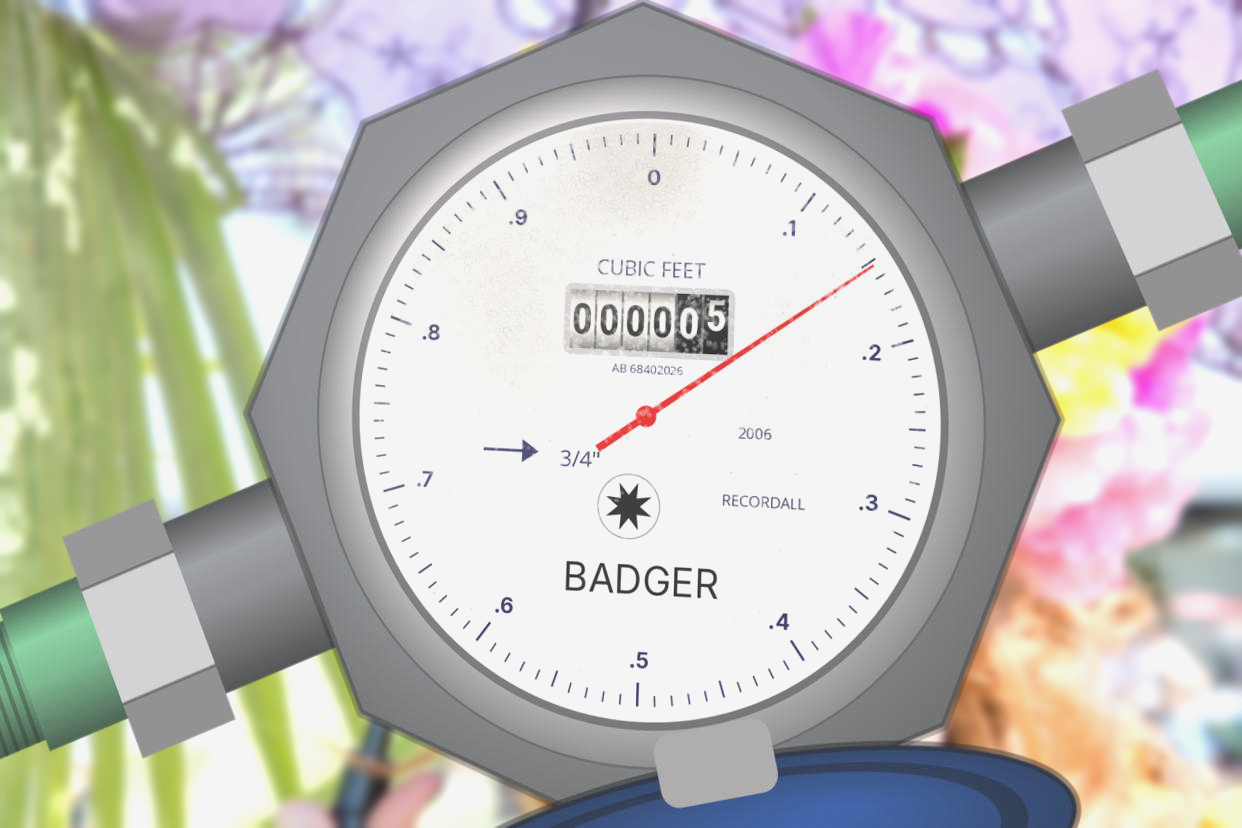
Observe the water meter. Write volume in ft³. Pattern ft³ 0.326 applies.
ft³ 5.15
